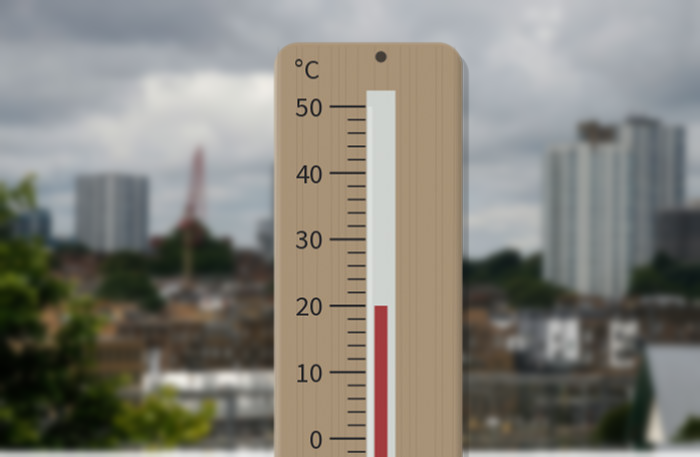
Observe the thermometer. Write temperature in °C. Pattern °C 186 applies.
°C 20
